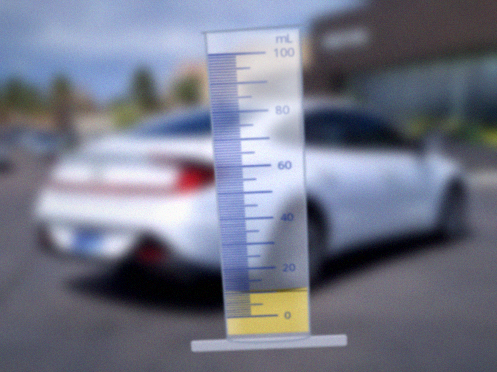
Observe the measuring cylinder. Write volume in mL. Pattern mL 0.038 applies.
mL 10
